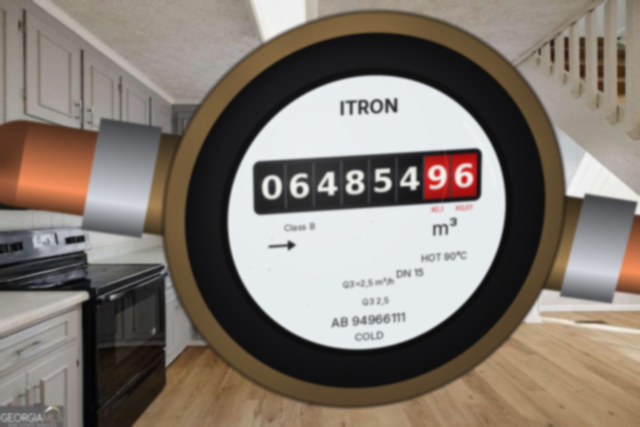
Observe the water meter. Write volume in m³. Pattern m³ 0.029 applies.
m³ 64854.96
